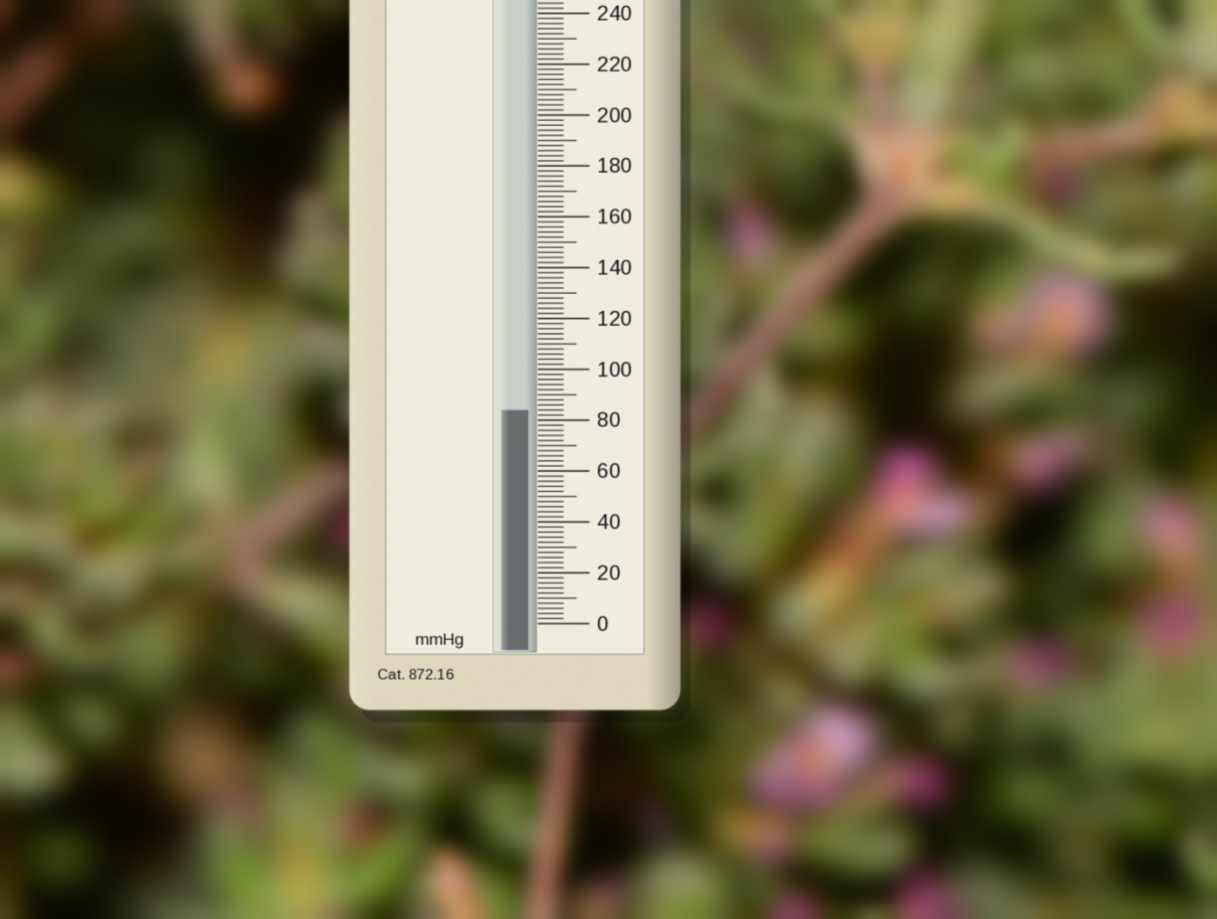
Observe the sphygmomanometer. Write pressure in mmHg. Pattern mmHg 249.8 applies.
mmHg 84
